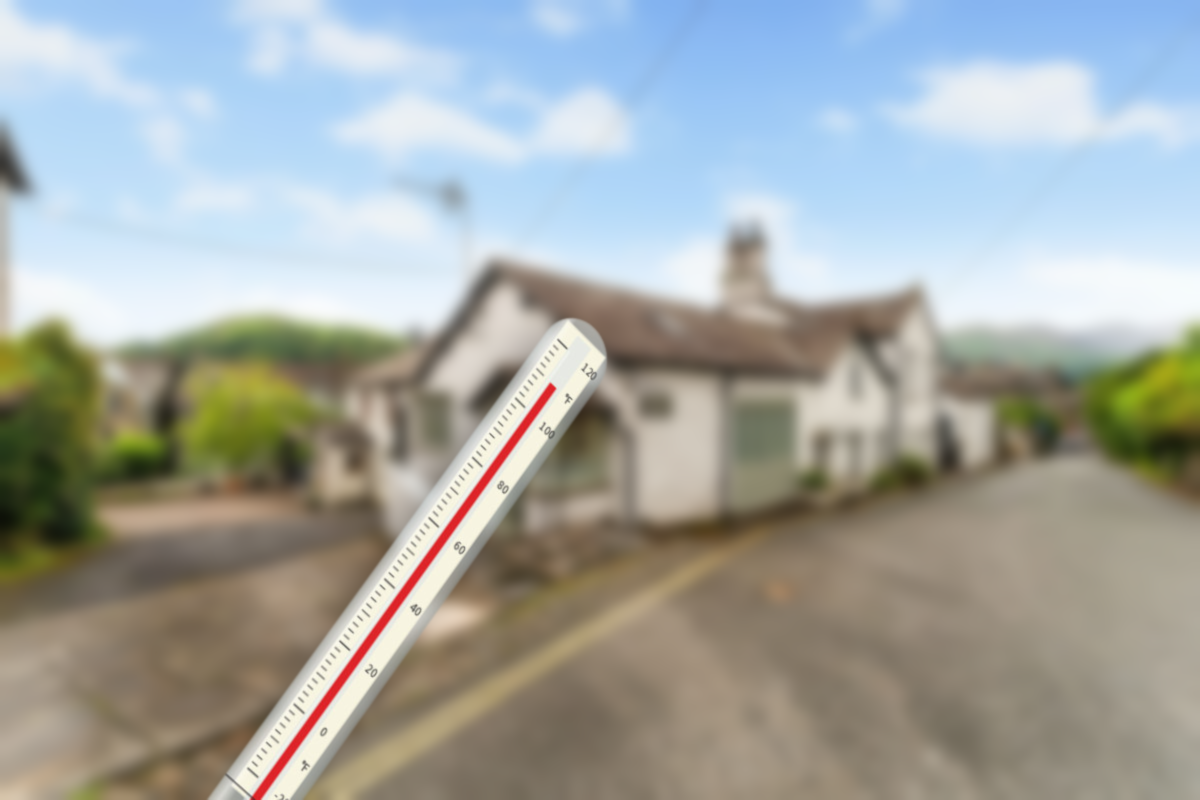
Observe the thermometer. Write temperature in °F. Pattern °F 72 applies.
°F 110
